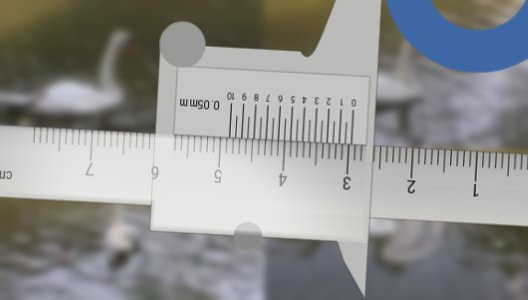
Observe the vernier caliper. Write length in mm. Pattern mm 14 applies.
mm 29.6
